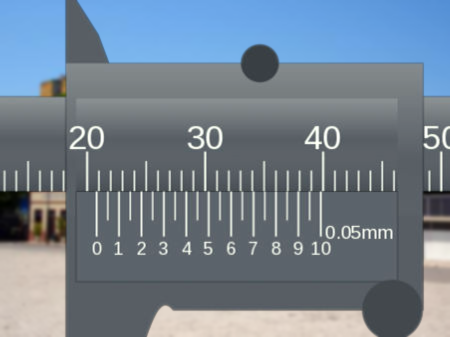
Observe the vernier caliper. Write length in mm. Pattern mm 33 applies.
mm 20.8
